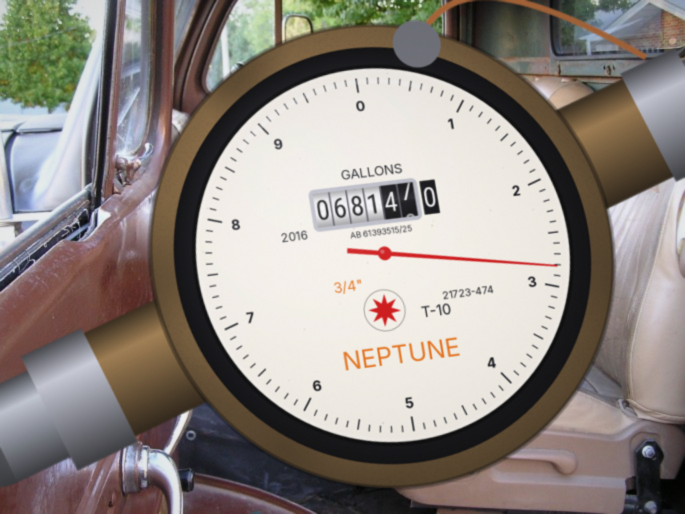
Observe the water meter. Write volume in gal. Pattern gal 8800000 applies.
gal 681472.8
